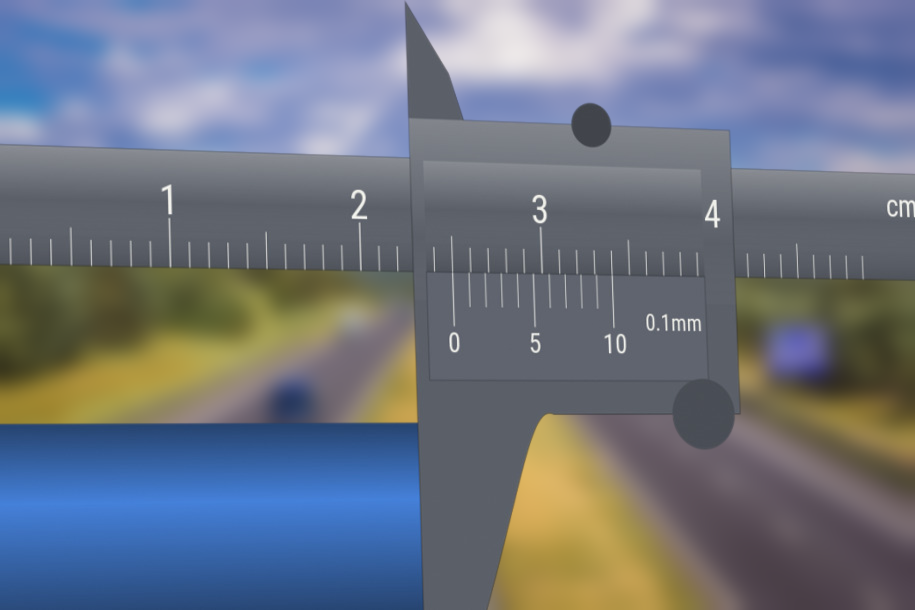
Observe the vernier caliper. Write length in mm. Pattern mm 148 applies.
mm 25.0
